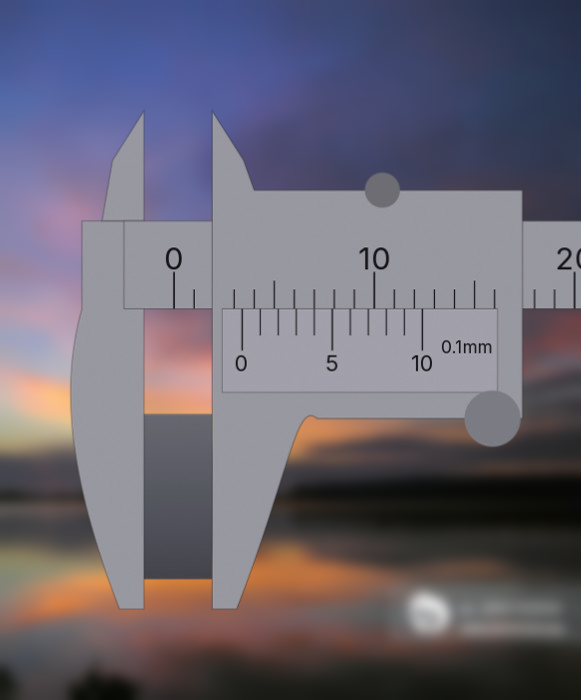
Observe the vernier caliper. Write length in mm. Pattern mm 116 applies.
mm 3.4
